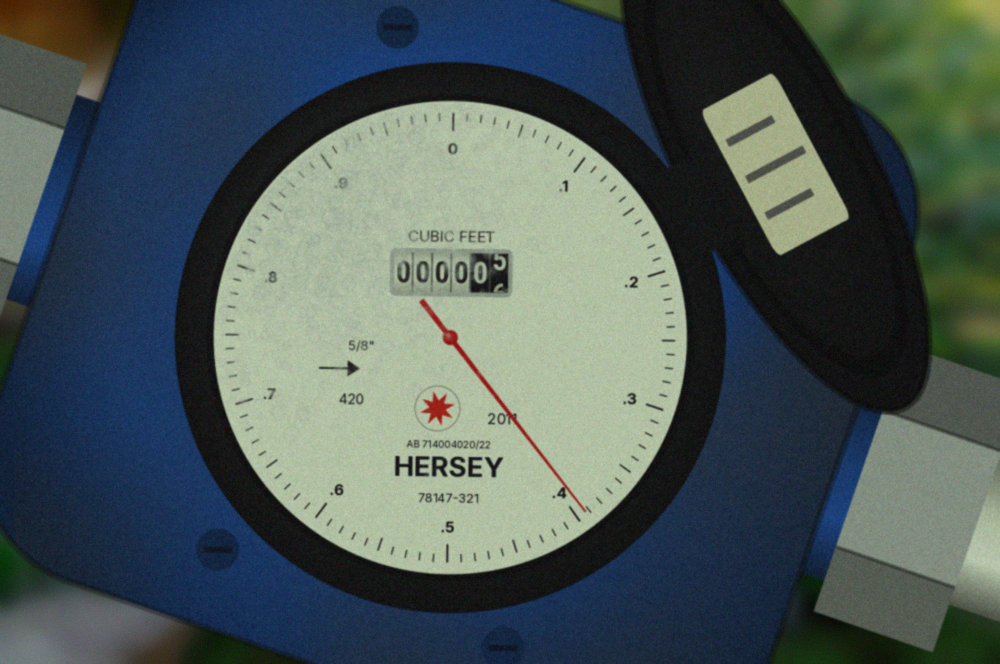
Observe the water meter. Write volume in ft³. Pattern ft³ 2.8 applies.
ft³ 5.39
